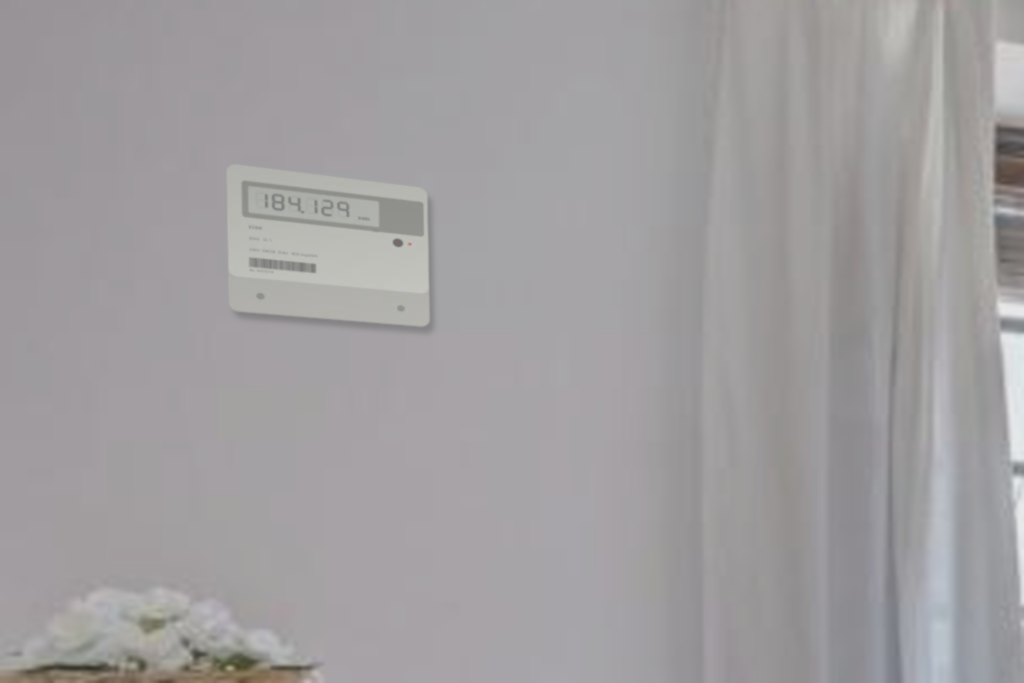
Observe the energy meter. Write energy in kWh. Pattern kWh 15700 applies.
kWh 184.129
